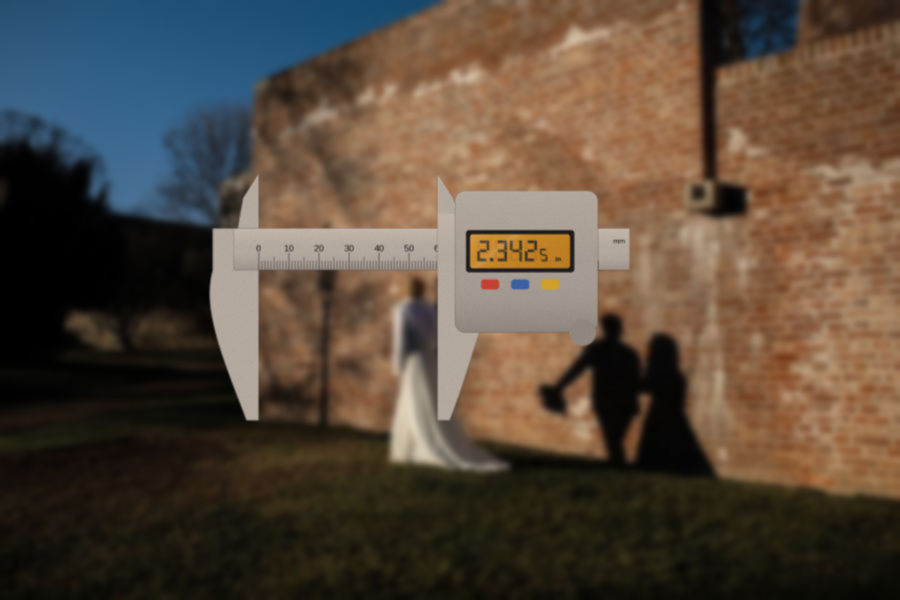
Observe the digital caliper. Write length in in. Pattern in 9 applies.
in 2.3425
